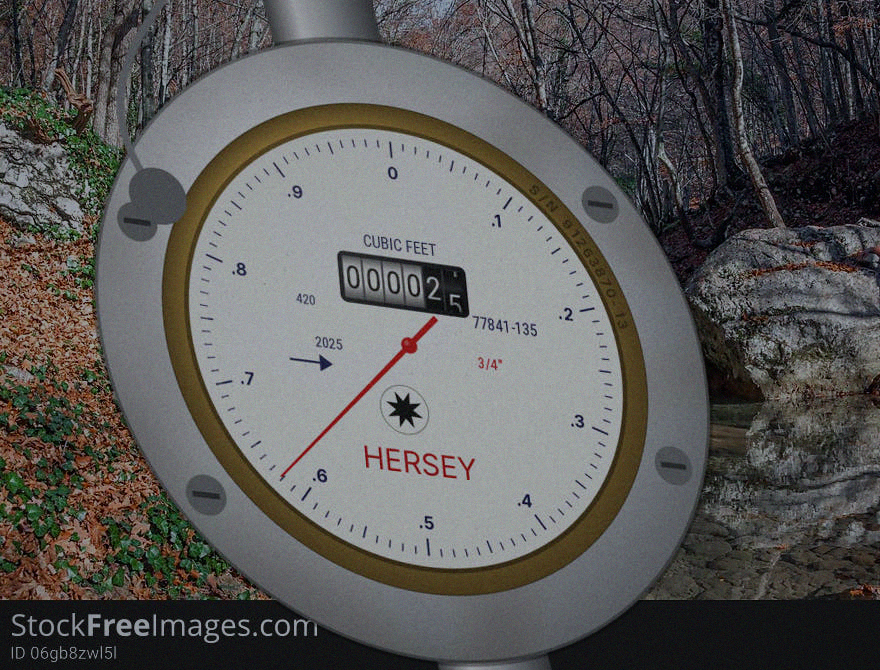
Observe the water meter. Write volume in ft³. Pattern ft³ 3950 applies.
ft³ 24.62
